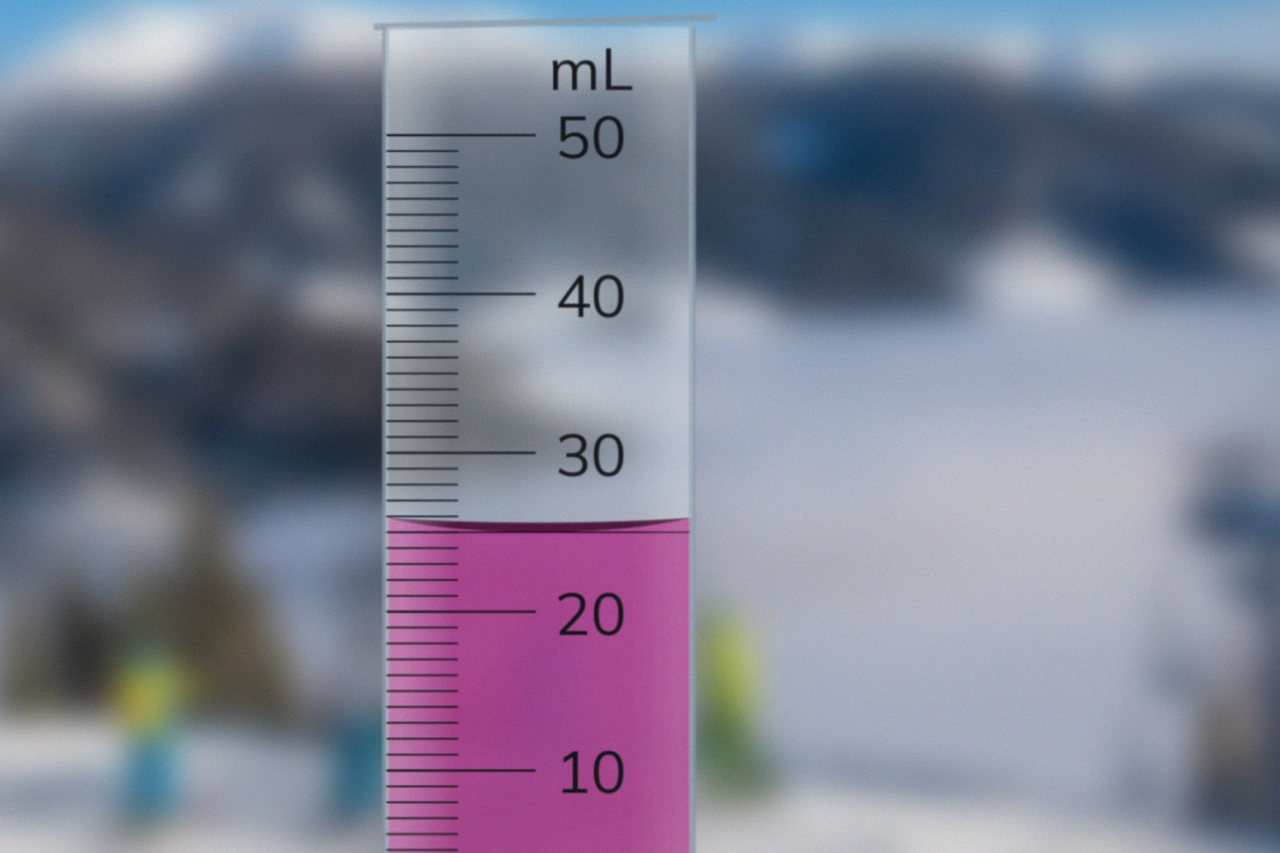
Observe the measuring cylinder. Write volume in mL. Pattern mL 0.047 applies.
mL 25
